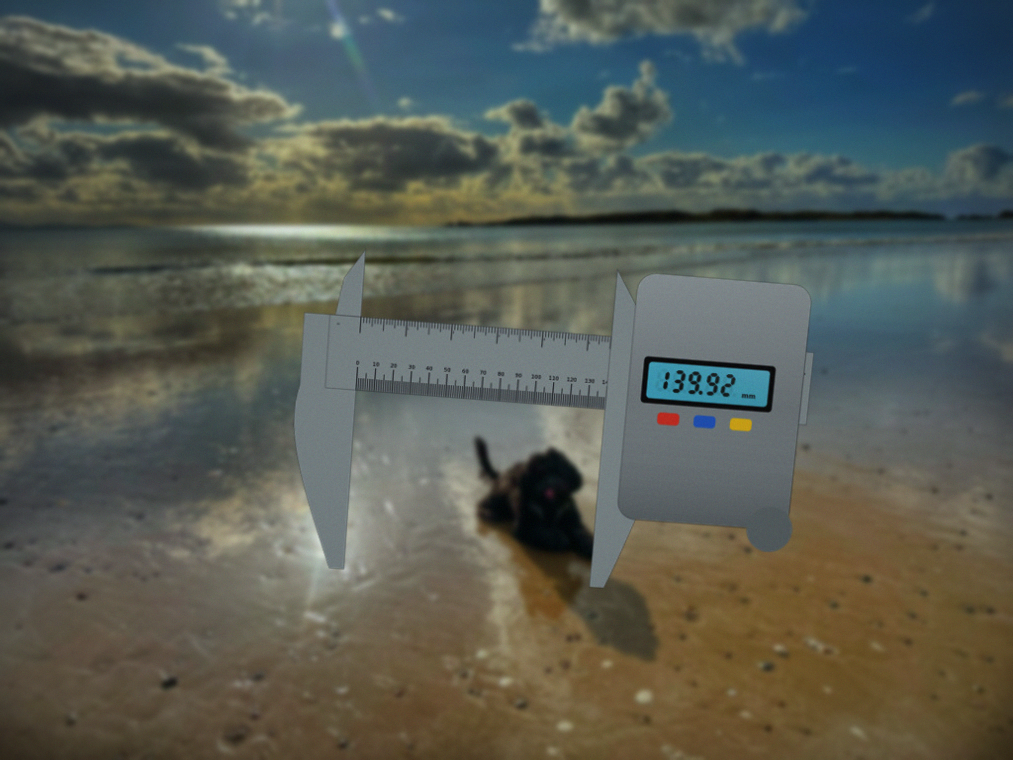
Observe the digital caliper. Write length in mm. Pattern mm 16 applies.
mm 139.92
